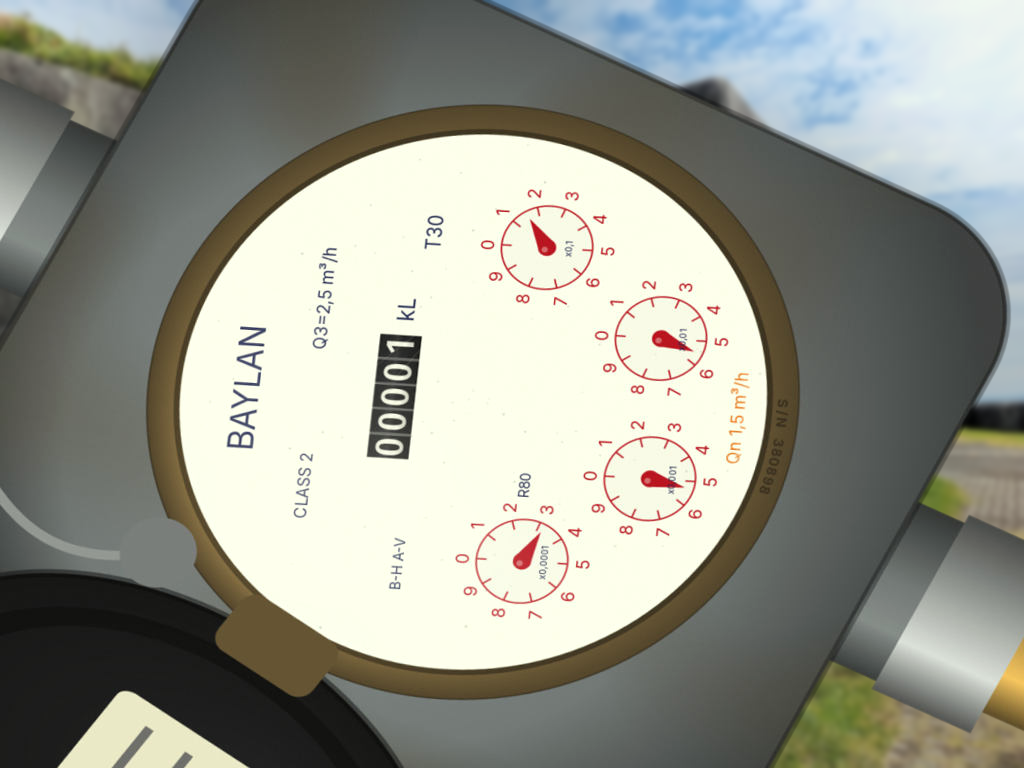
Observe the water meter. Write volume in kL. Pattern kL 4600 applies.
kL 1.1553
